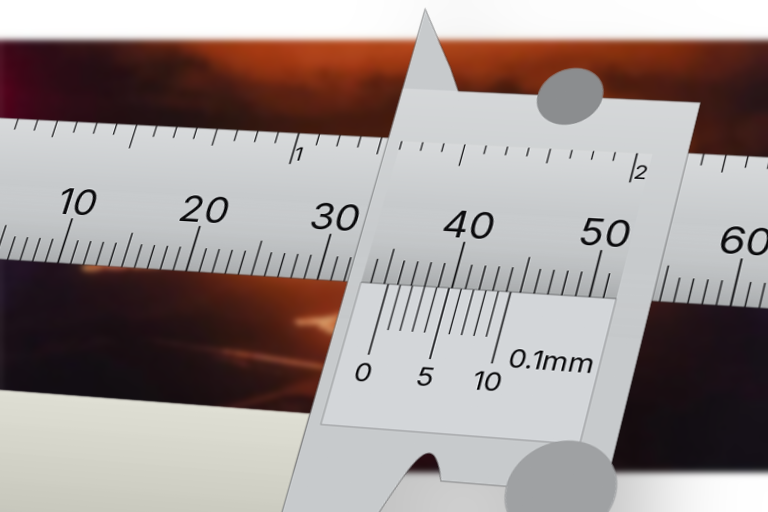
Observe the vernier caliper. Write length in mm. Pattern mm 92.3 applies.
mm 35.3
